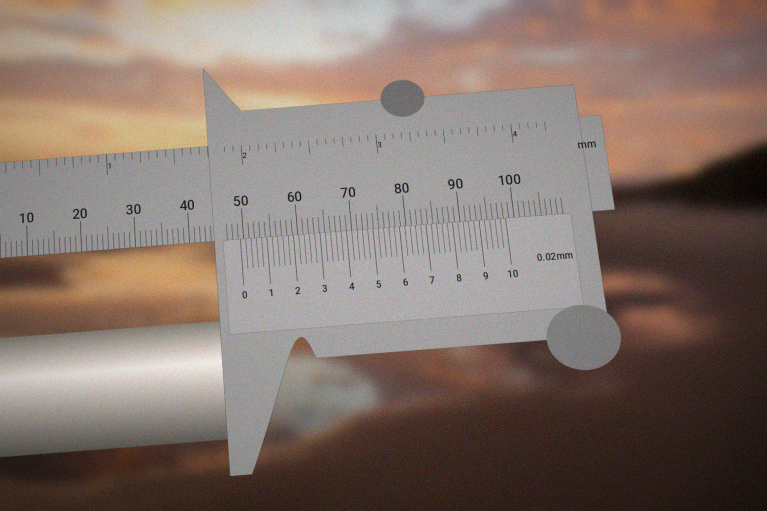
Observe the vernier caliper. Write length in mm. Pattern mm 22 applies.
mm 49.4
